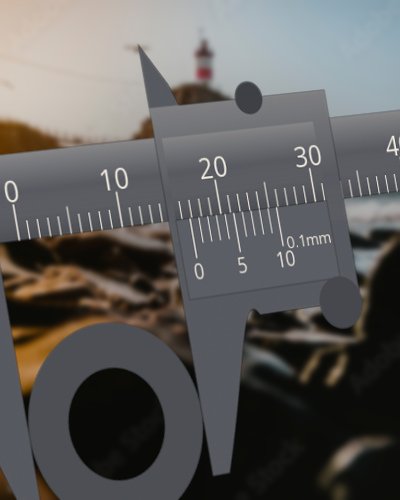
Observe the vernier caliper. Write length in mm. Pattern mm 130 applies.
mm 16.8
